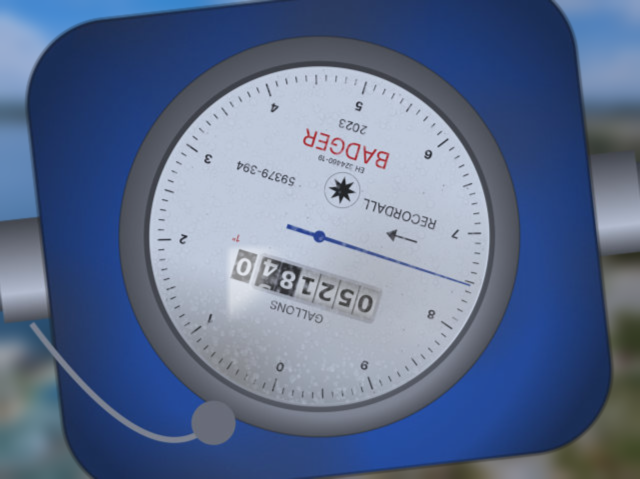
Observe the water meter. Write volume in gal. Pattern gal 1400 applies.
gal 521837.5
